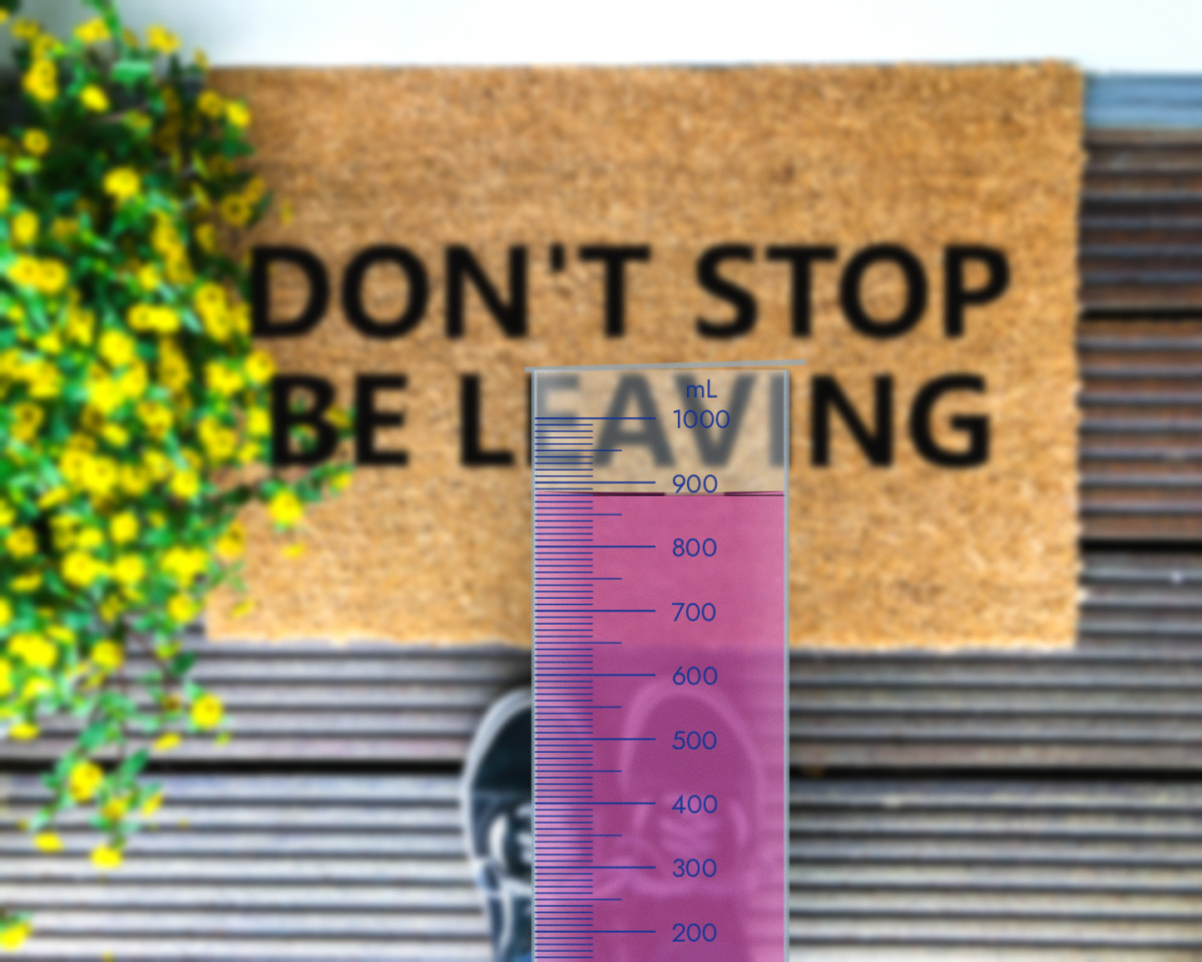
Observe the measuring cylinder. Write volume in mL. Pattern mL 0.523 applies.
mL 880
